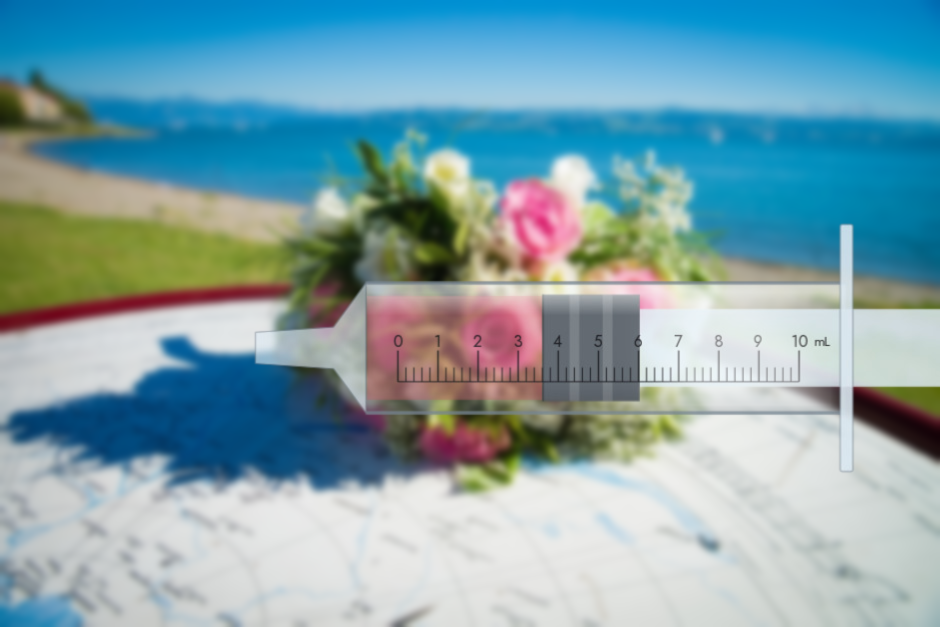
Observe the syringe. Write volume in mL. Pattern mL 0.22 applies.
mL 3.6
